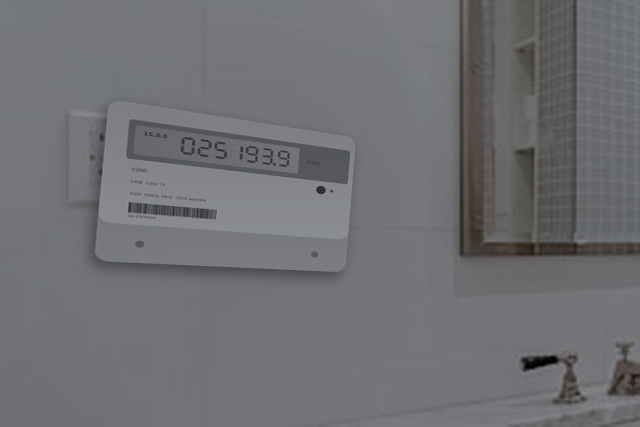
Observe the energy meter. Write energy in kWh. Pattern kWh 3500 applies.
kWh 25193.9
